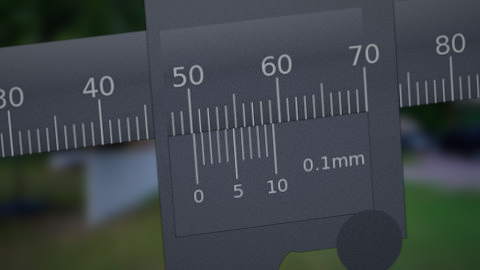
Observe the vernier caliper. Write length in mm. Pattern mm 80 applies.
mm 50.2
